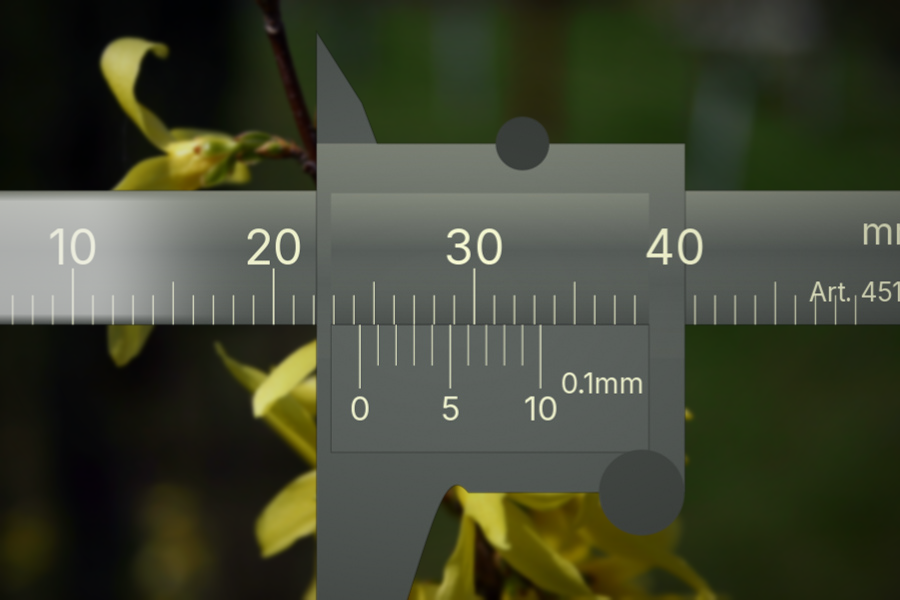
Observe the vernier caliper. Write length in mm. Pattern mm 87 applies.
mm 24.3
